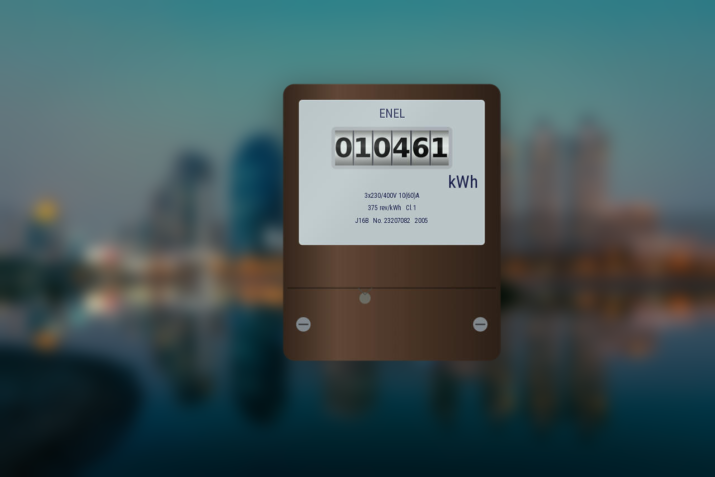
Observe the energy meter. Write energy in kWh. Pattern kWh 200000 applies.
kWh 10461
